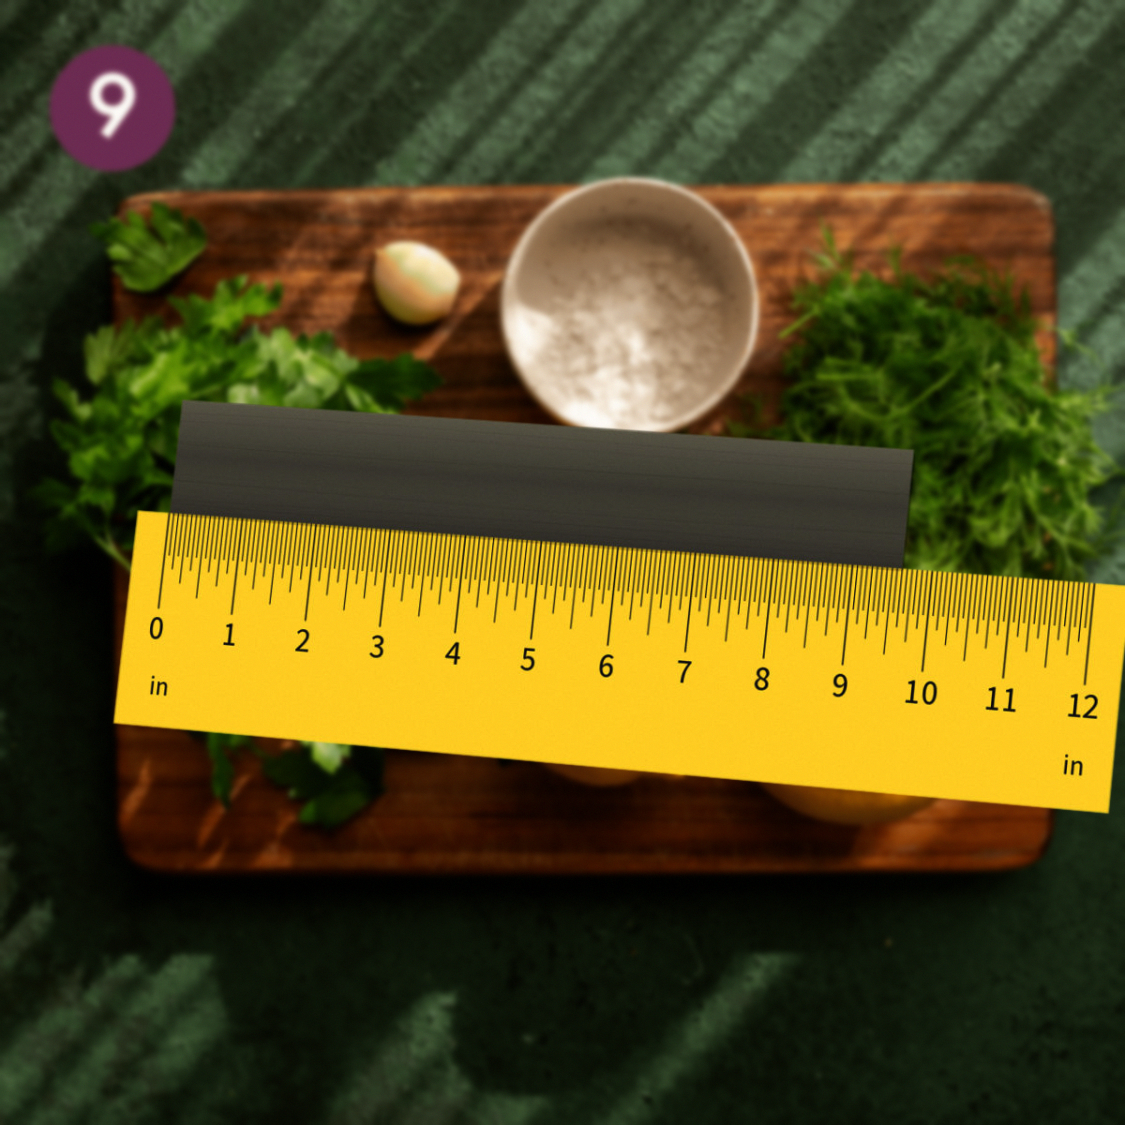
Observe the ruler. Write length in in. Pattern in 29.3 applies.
in 9.625
